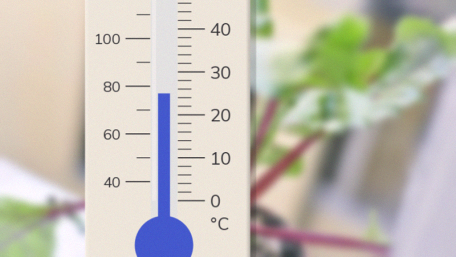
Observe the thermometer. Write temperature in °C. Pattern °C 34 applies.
°C 25
